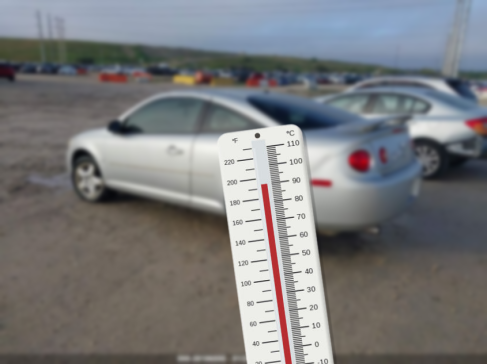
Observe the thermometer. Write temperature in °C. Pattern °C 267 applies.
°C 90
